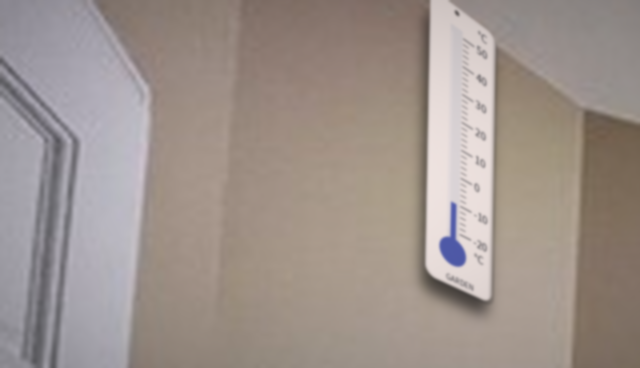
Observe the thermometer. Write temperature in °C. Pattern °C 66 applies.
°C -10
